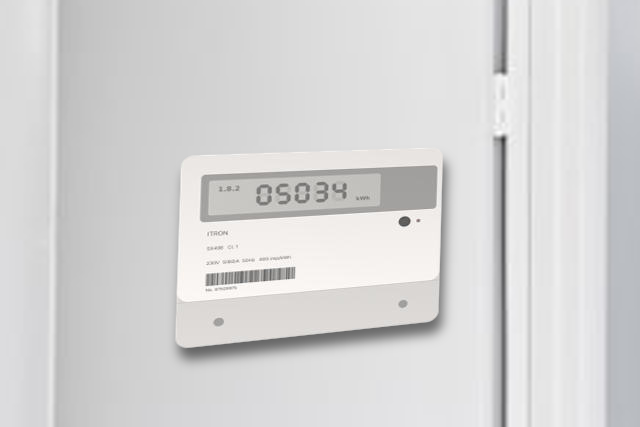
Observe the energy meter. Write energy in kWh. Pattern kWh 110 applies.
kWh 5034
